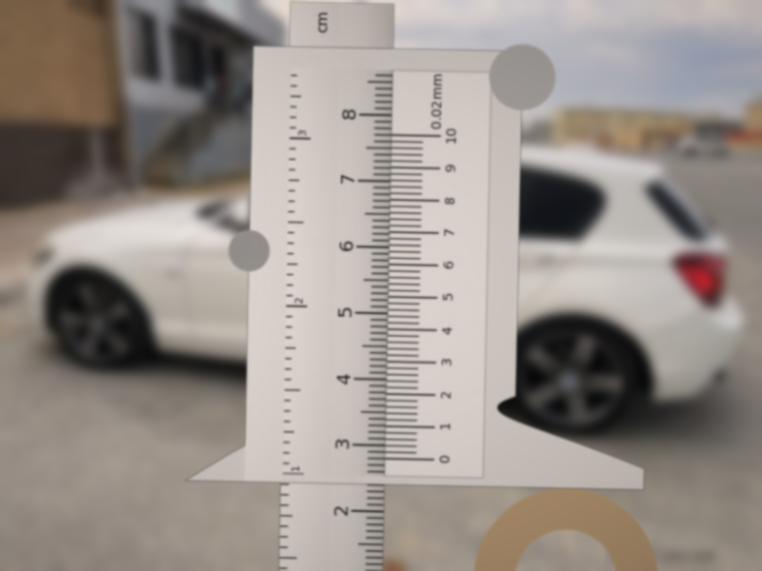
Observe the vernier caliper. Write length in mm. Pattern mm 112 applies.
mm 28.0
